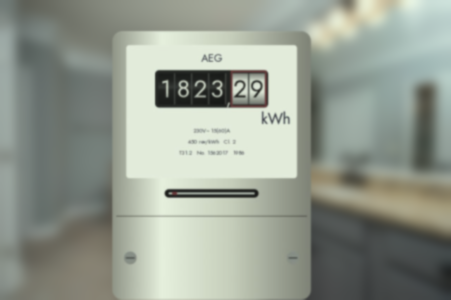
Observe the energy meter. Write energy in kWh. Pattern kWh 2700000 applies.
kWh 1823.29
